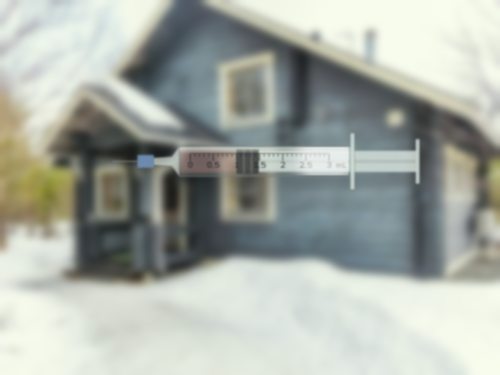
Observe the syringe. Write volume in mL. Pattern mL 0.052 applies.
mL 1
